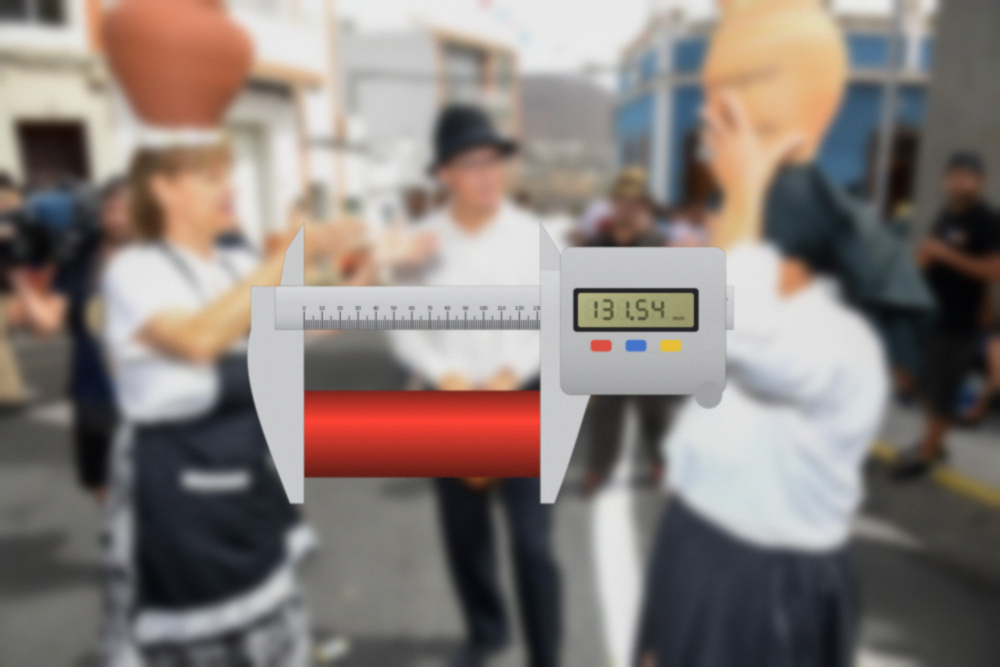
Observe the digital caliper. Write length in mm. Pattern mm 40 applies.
mm 131.54
